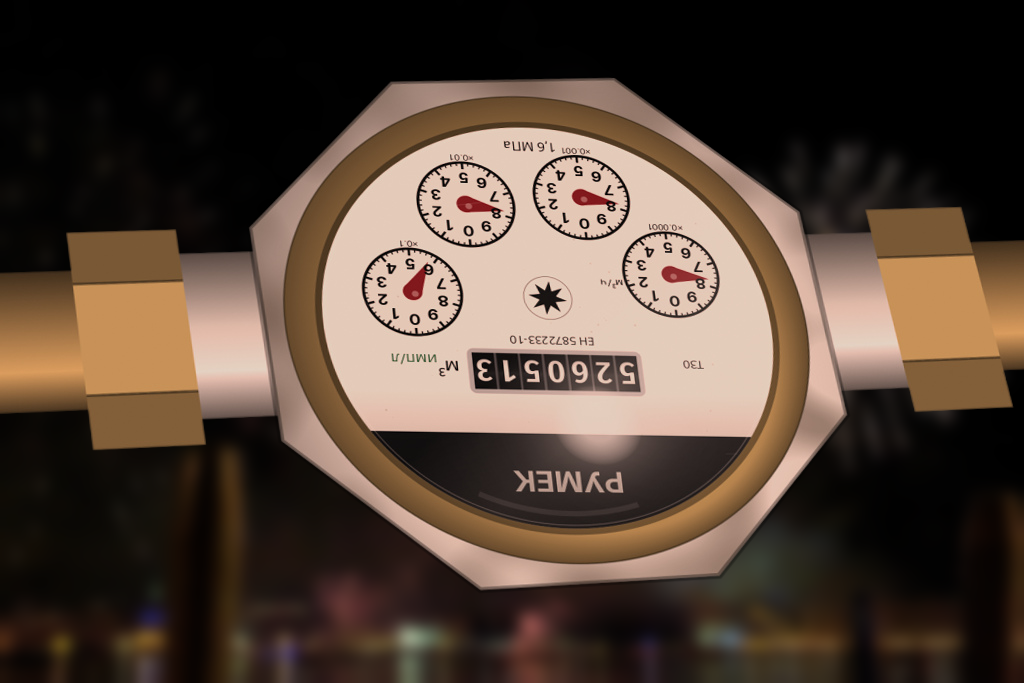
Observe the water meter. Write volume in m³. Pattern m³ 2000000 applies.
m³ 5260513.5777
